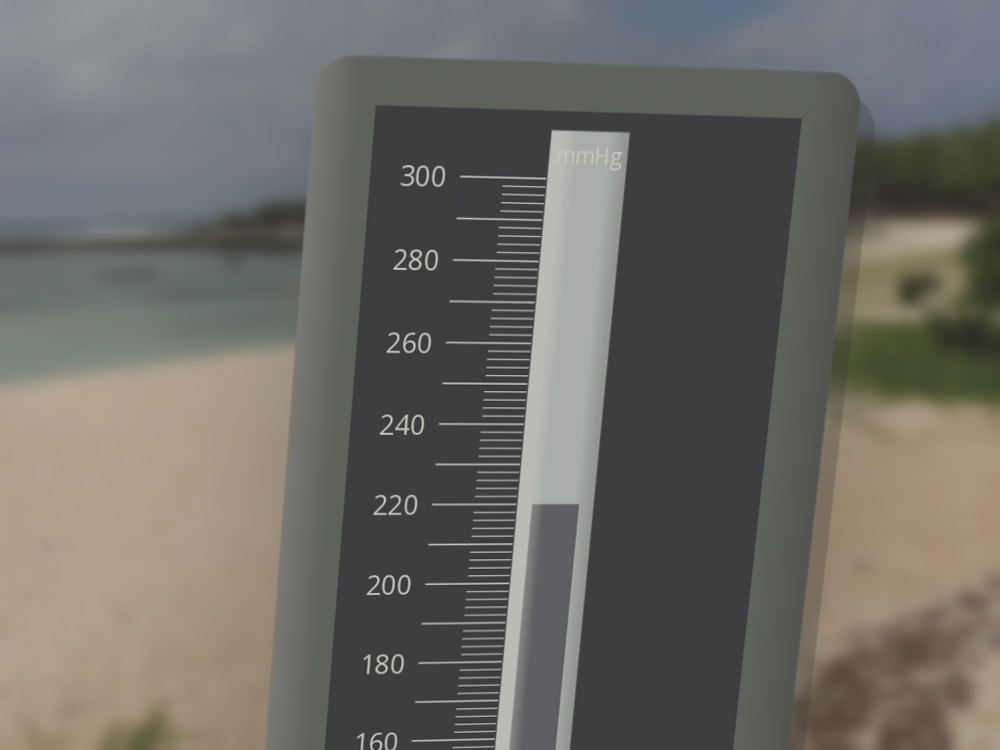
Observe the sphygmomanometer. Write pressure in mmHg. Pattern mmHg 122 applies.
mmHg 220
